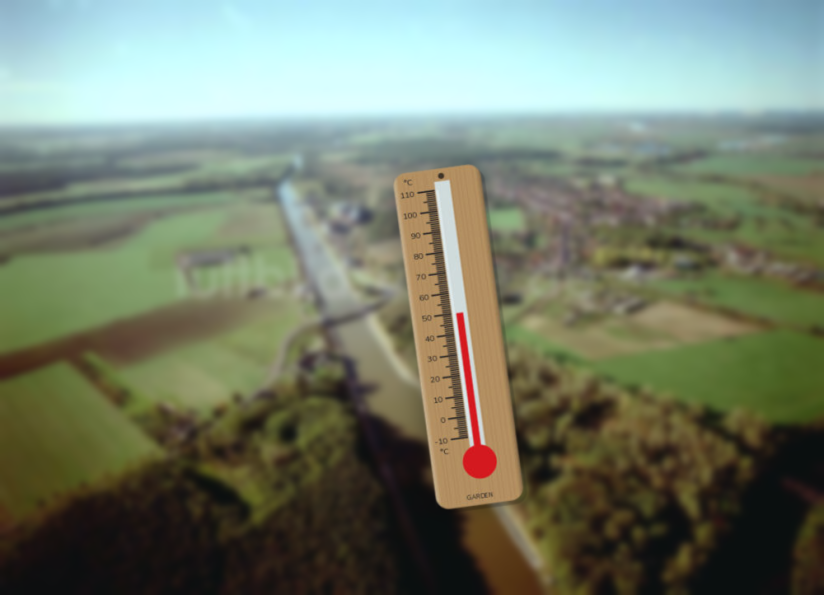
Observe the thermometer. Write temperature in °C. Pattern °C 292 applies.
°C 50
